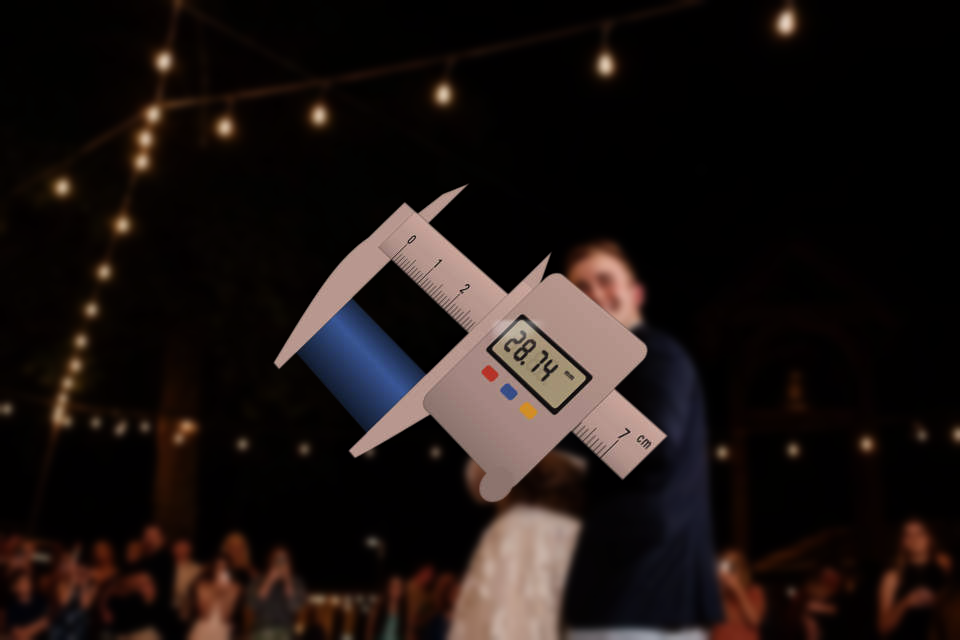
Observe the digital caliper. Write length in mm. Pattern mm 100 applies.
mm 28.74
